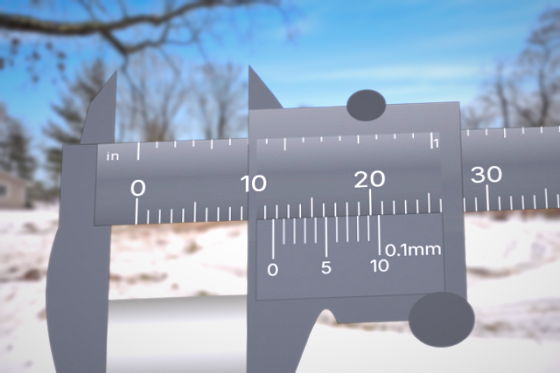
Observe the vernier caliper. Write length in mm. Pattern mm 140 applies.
mm 11.7
